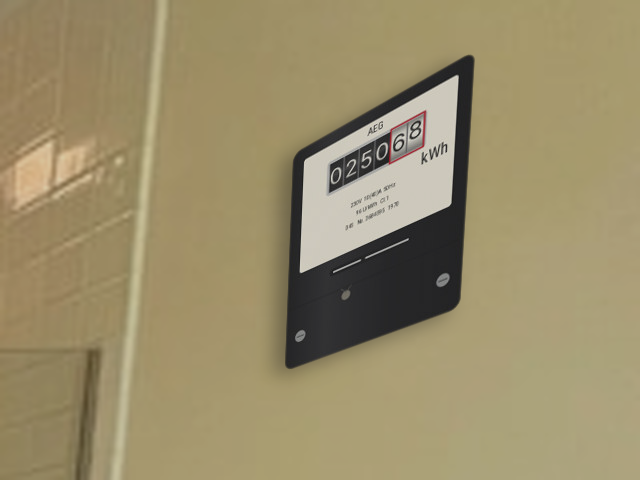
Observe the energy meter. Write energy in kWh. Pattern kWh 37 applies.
kWh 250.68
